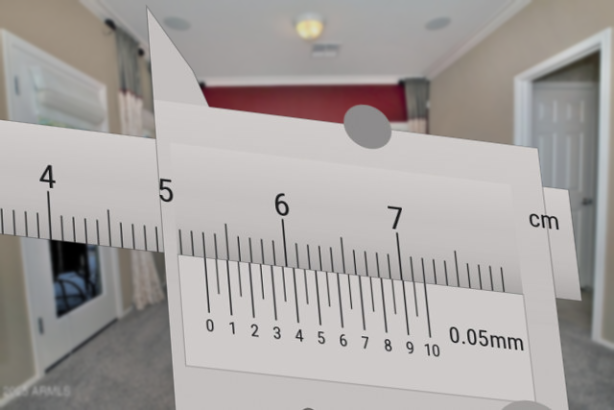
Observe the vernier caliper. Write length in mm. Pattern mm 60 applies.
mm 53.0
